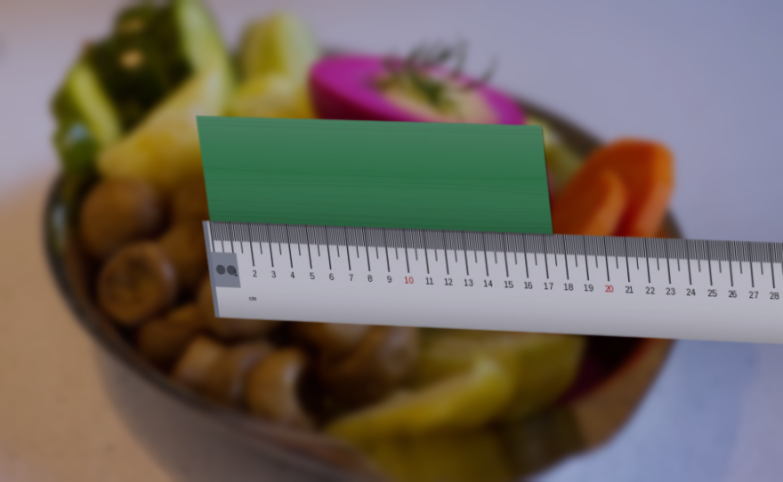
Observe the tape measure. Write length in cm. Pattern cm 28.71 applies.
cm 17.5
